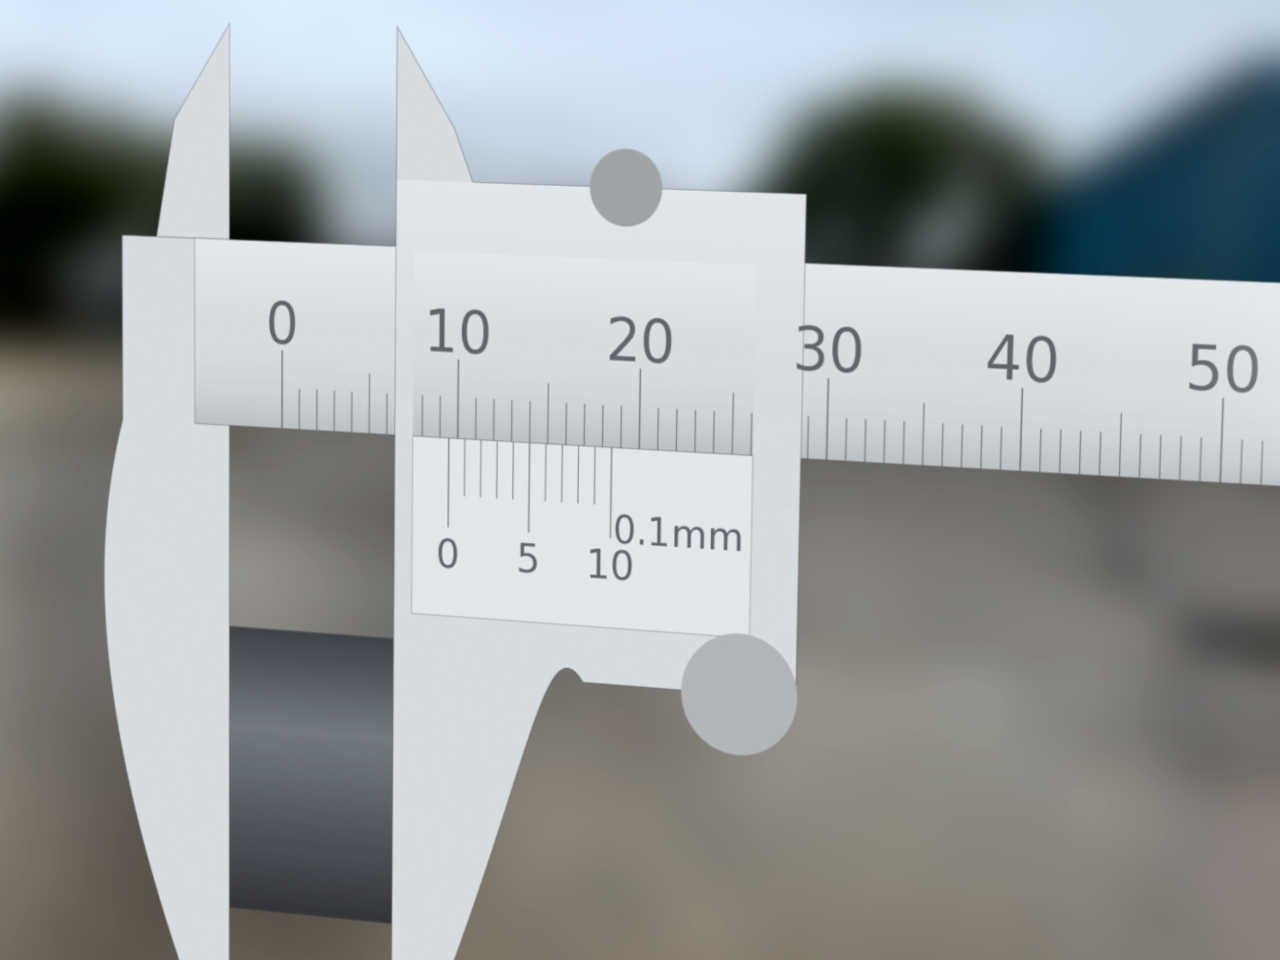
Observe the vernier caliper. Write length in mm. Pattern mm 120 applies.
mm 9.5
